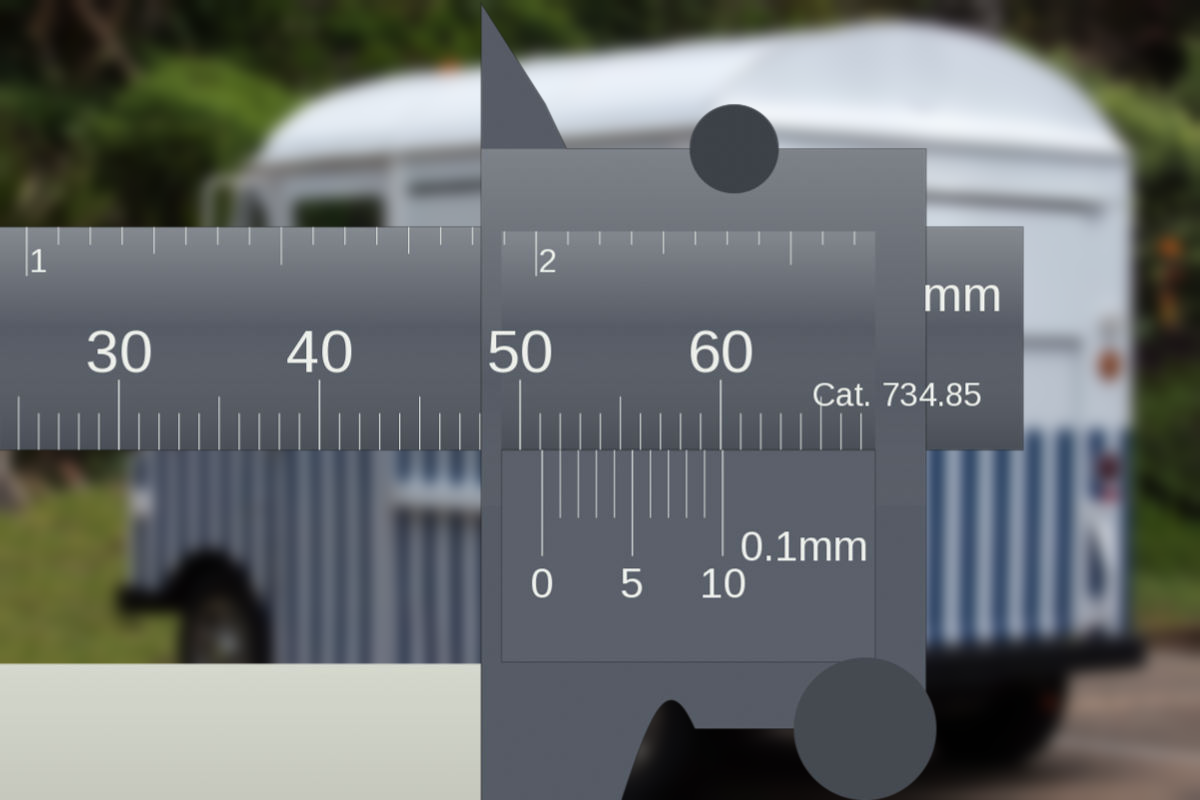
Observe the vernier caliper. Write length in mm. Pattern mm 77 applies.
mm 51.1
